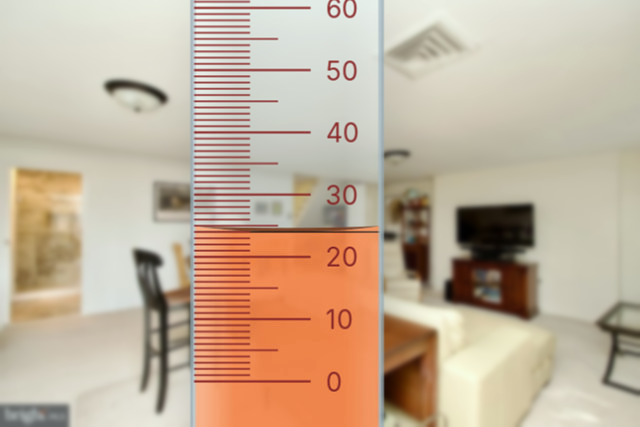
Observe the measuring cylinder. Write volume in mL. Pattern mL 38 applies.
mL 24
